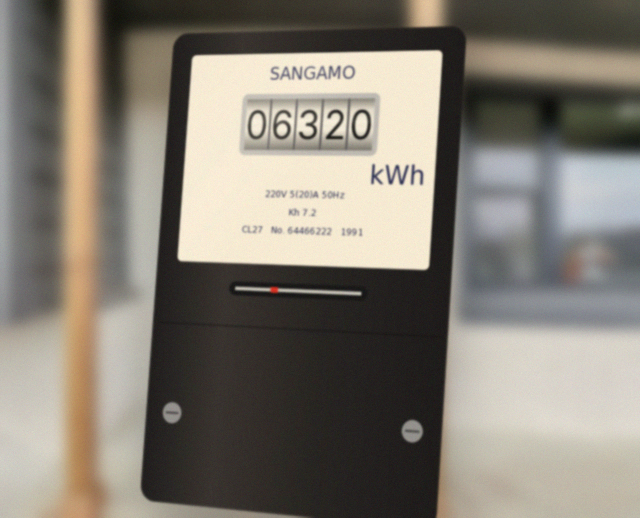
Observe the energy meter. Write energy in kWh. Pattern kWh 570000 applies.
kWh 6320
